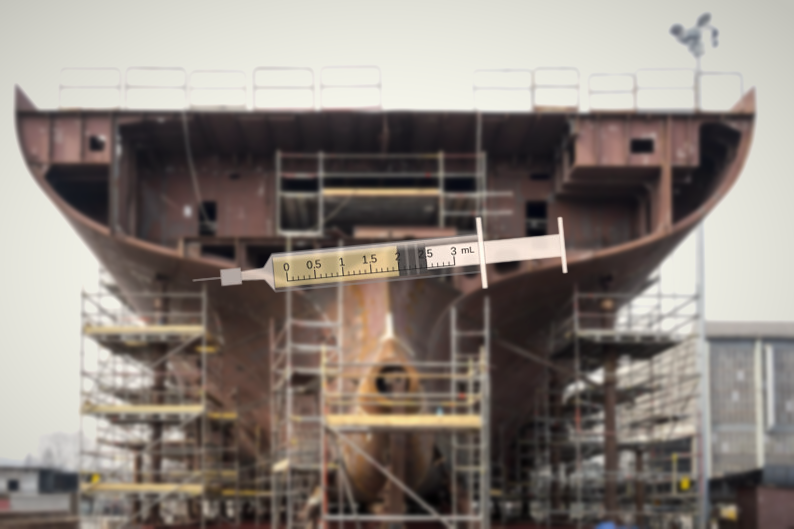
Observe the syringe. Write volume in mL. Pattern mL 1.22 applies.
mL 2
